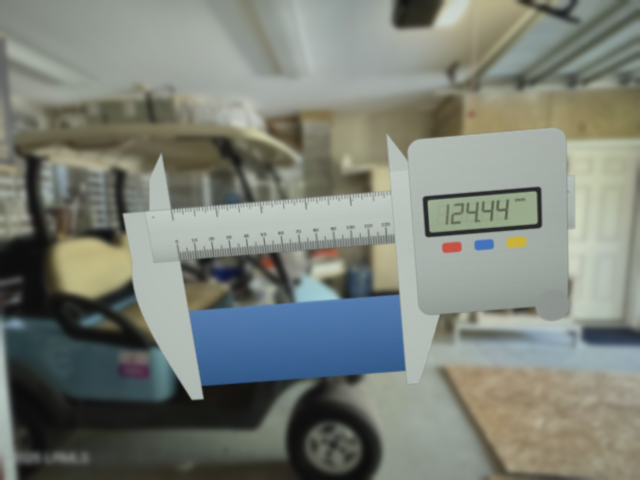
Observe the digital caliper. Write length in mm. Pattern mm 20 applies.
mm 124.44
